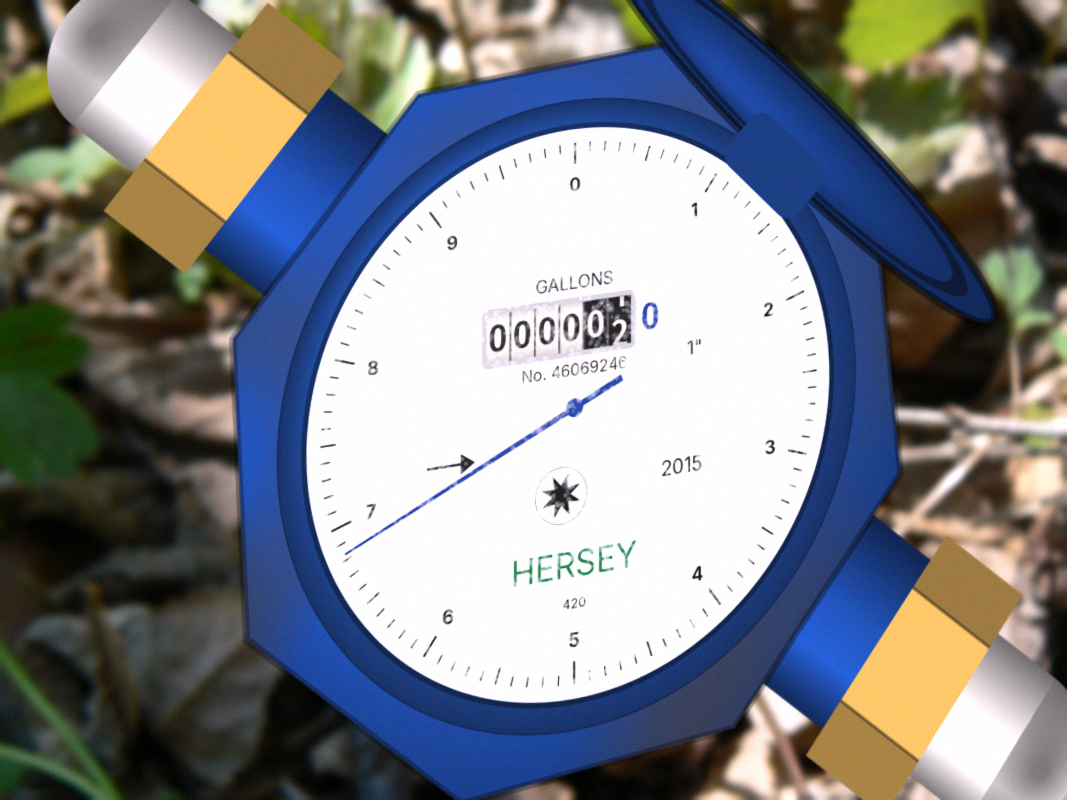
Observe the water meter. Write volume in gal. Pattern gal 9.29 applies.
gal 16.8
